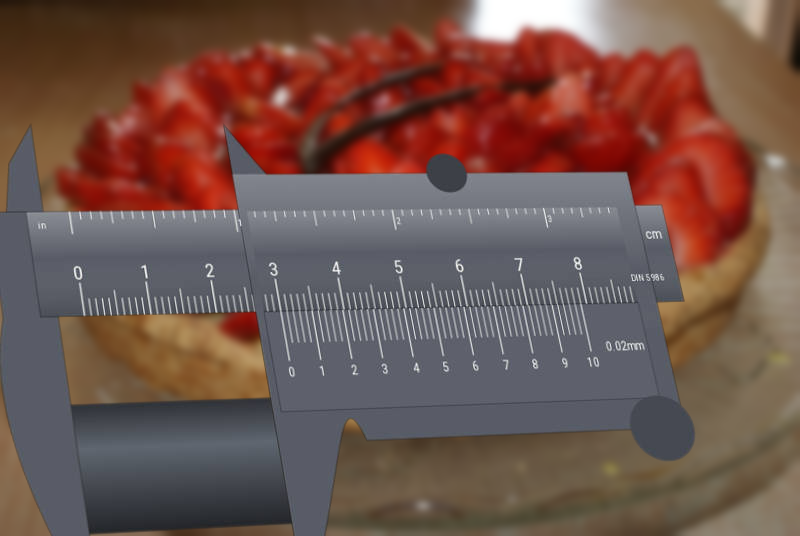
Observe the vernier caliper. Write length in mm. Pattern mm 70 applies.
mm 30.0
